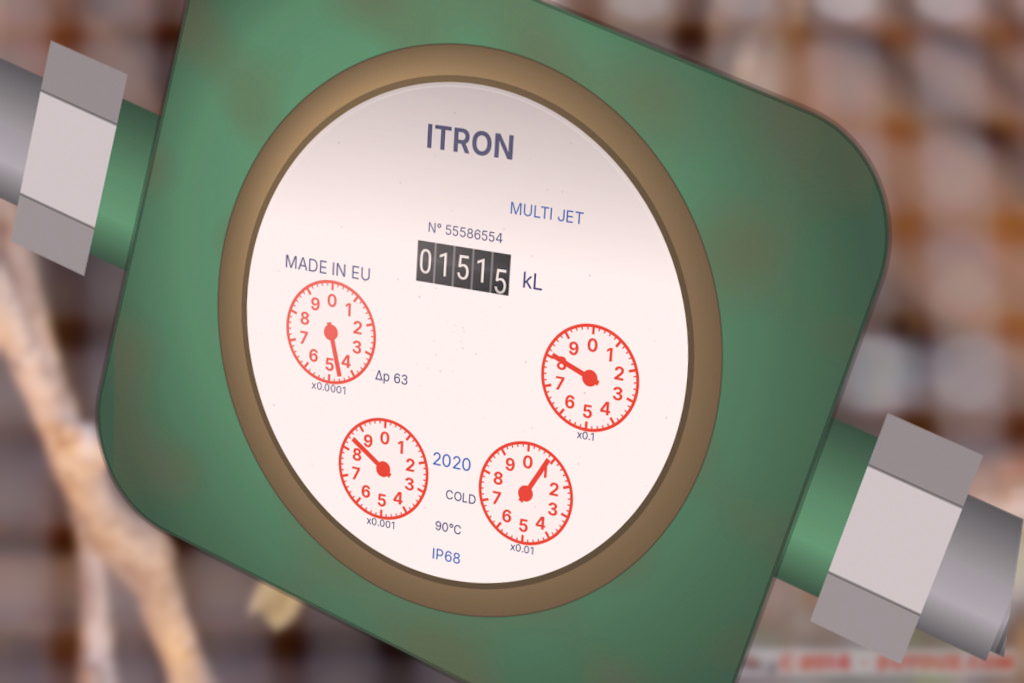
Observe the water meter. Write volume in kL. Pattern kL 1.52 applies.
kL 1514.8084
